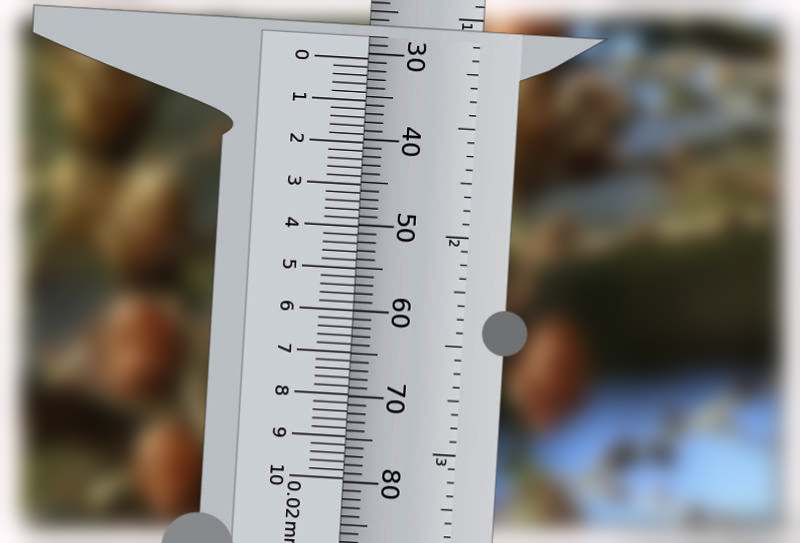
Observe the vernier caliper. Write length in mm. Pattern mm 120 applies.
mm 30.6
